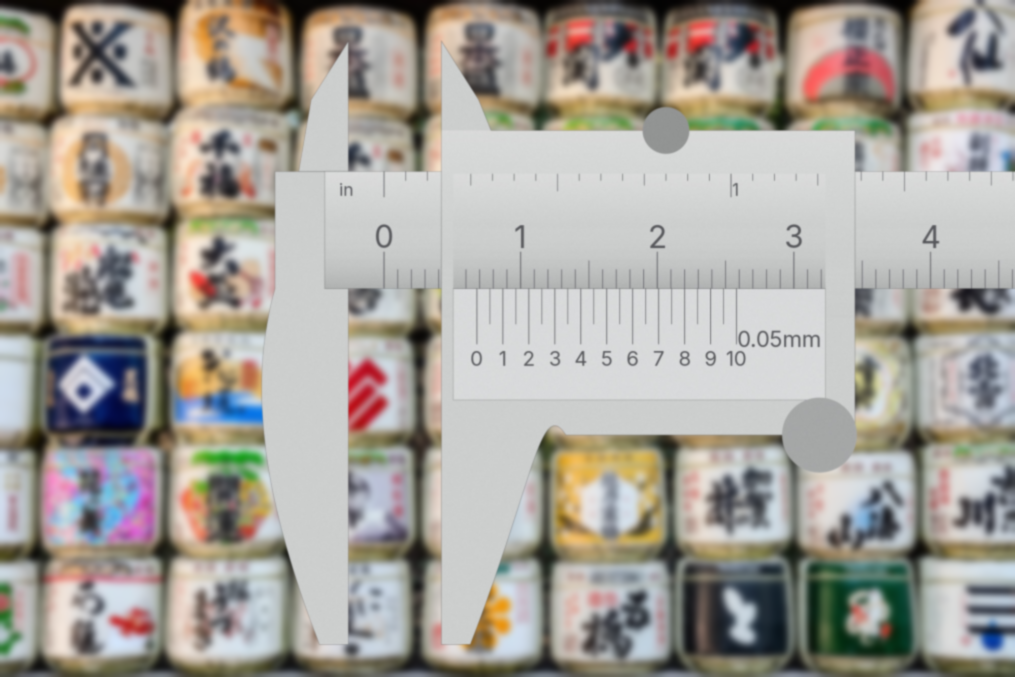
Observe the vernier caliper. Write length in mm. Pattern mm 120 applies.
mm 6.8
